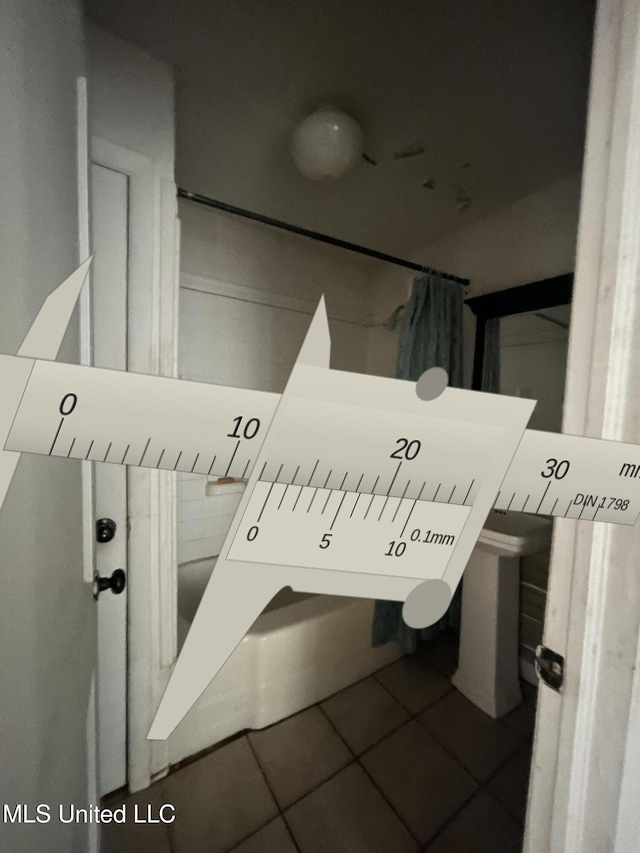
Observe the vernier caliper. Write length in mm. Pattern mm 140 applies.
mm 12.9
